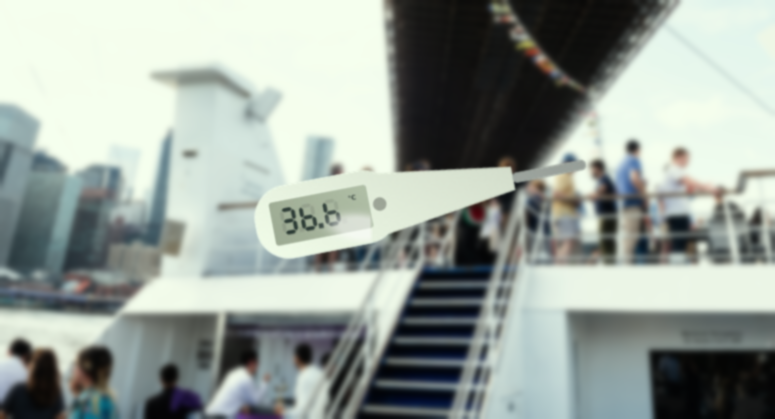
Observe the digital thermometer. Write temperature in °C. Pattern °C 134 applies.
°C 36.6
